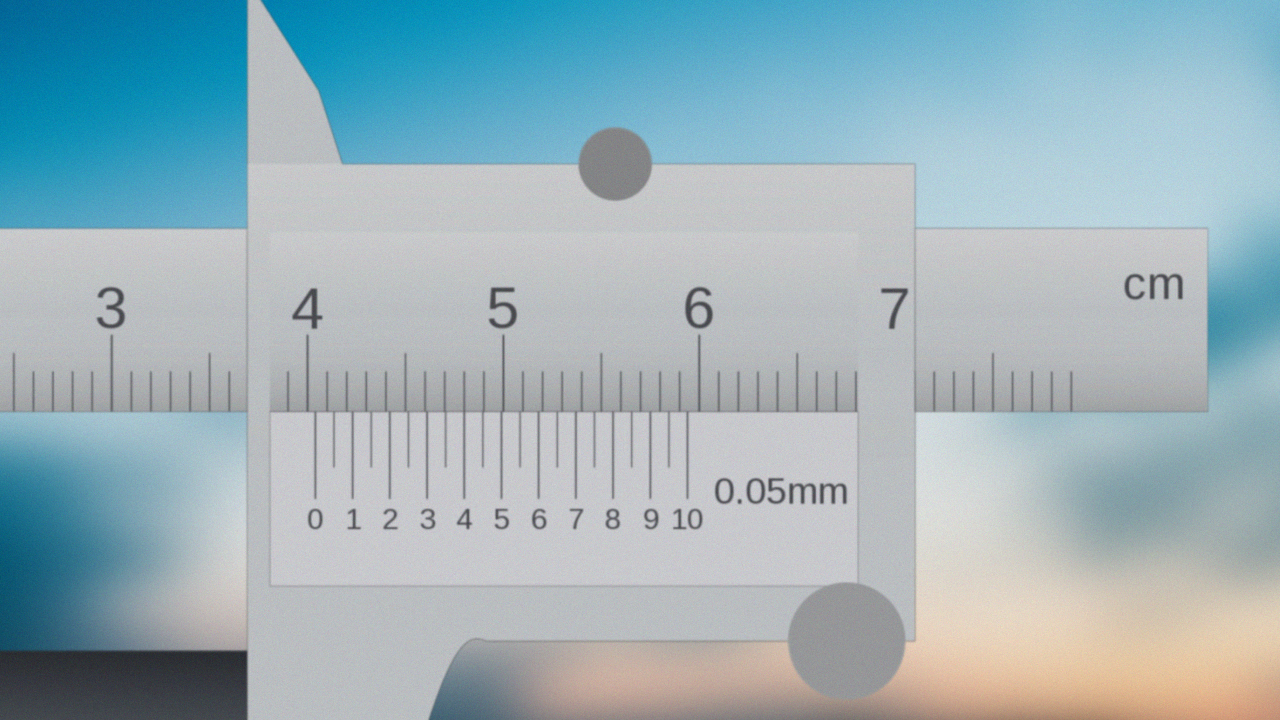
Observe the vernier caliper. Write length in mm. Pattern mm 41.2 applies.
mm 40.4
